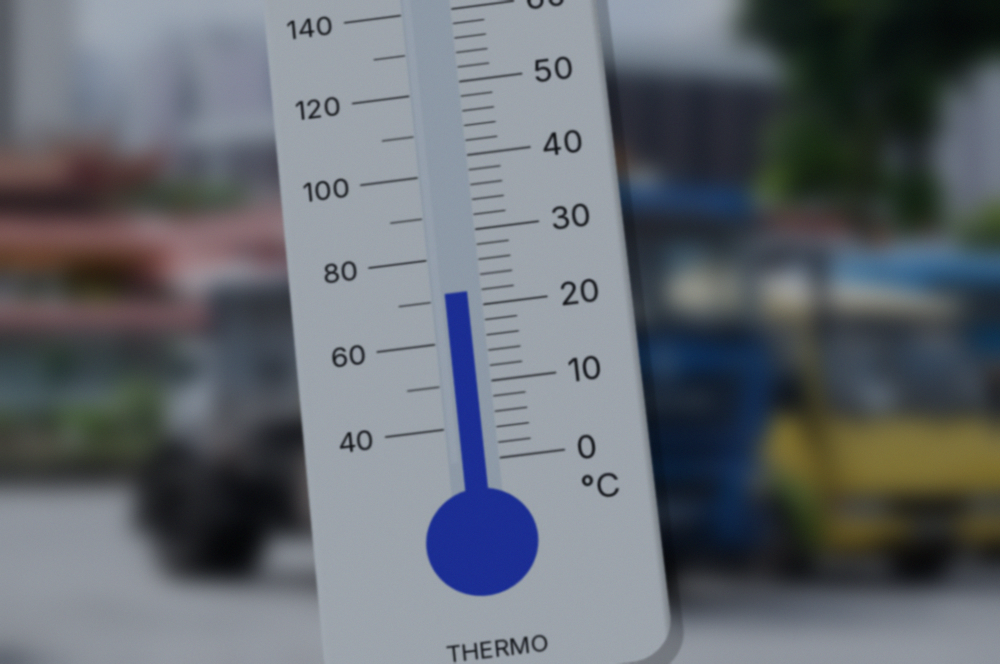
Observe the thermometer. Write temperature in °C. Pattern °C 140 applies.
°C 22
